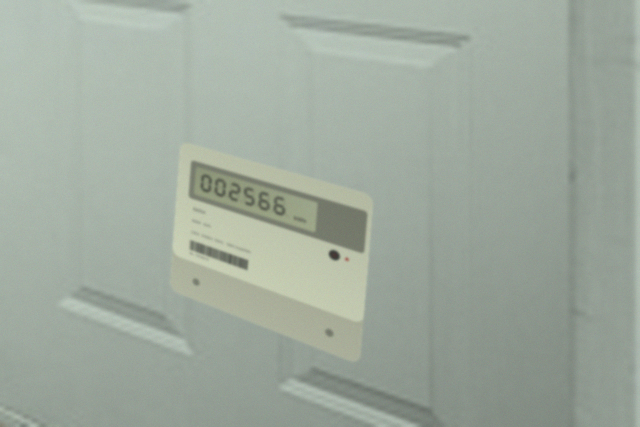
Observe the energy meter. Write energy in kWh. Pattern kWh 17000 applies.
kWh 2566
